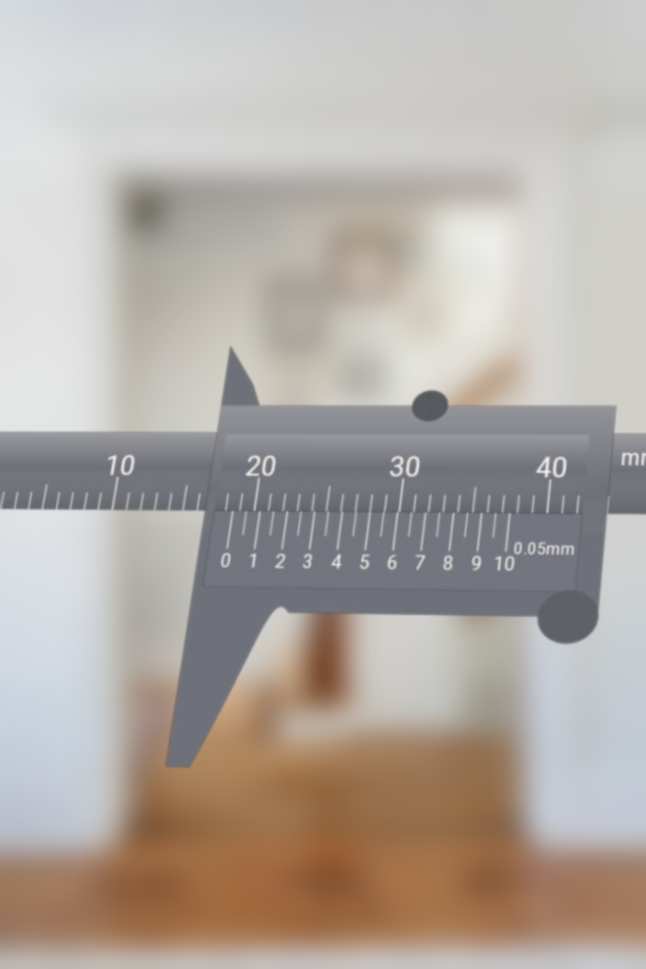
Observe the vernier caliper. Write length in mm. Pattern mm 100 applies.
mm 18.5
